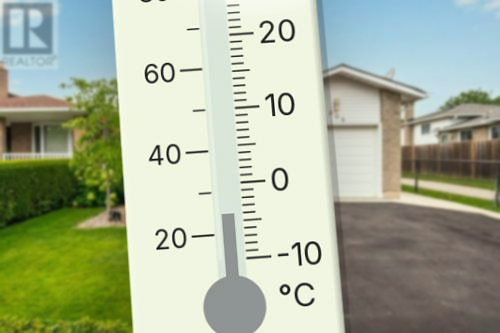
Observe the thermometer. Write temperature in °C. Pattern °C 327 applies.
°C -4
